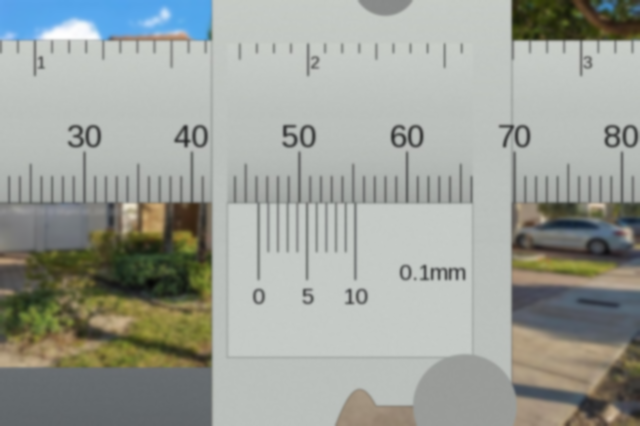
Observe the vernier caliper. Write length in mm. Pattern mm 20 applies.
mm 46.2
